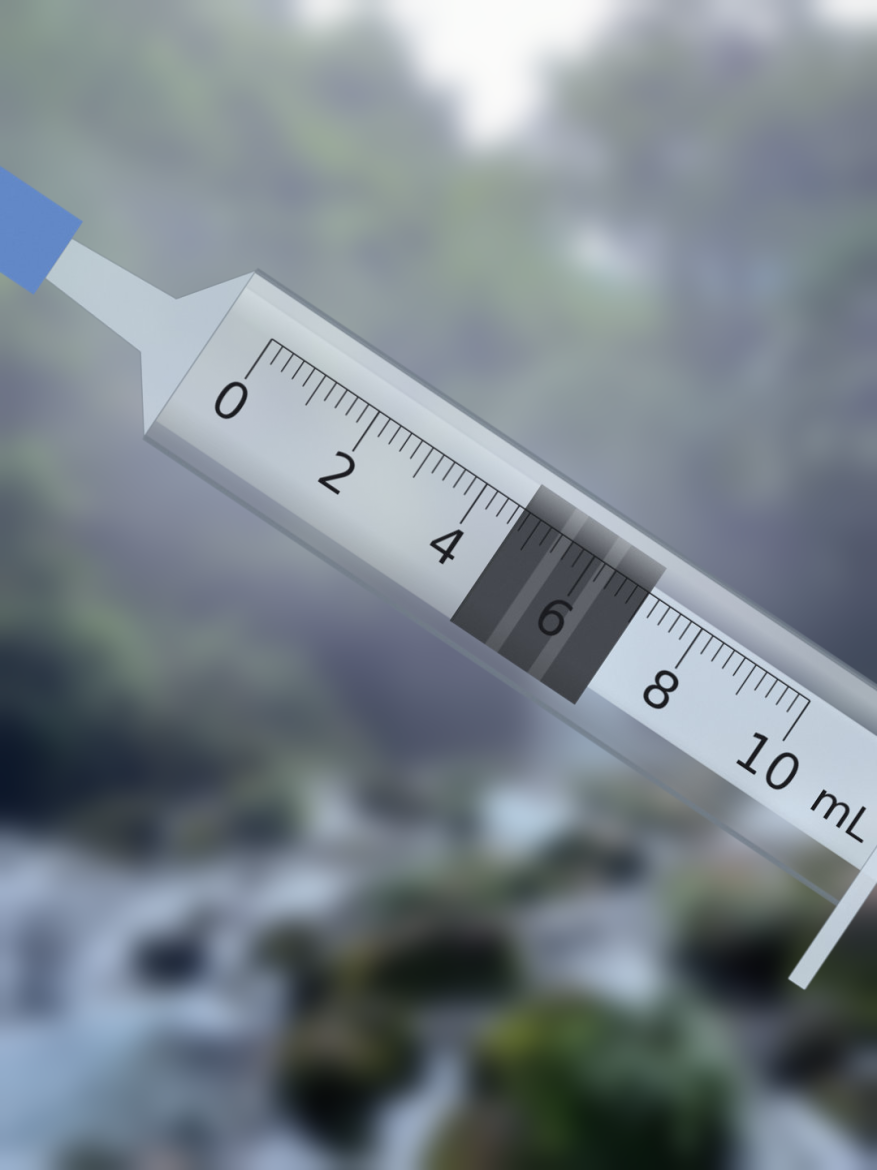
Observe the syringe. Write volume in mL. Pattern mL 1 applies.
mL 4.7
